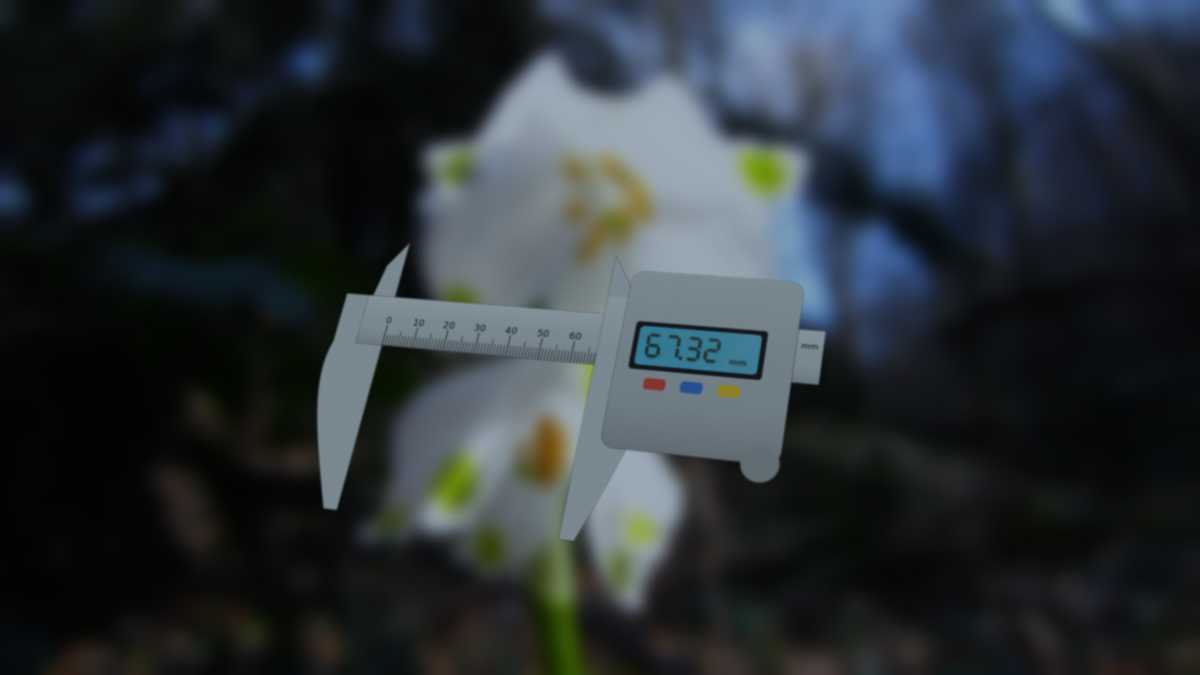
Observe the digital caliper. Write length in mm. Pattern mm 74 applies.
mm 67.32
